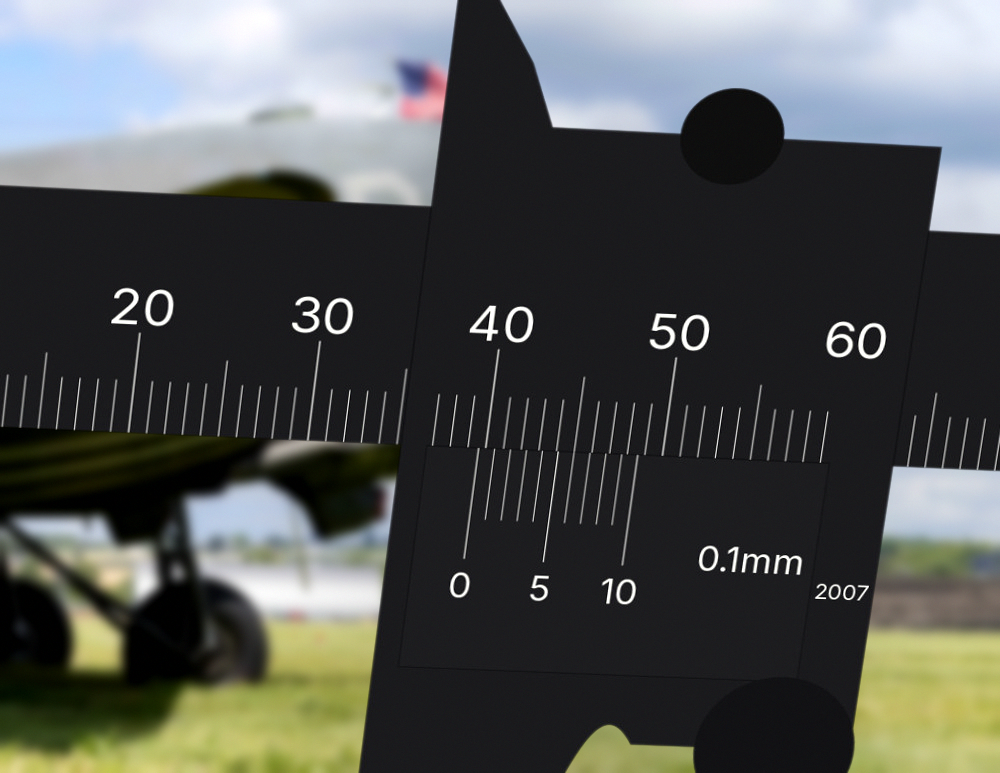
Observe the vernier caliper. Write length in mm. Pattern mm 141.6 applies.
mm 39.6
